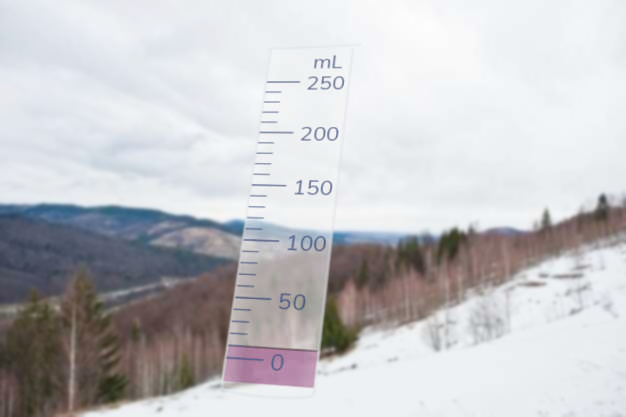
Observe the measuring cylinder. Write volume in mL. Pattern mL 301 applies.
mL 10
